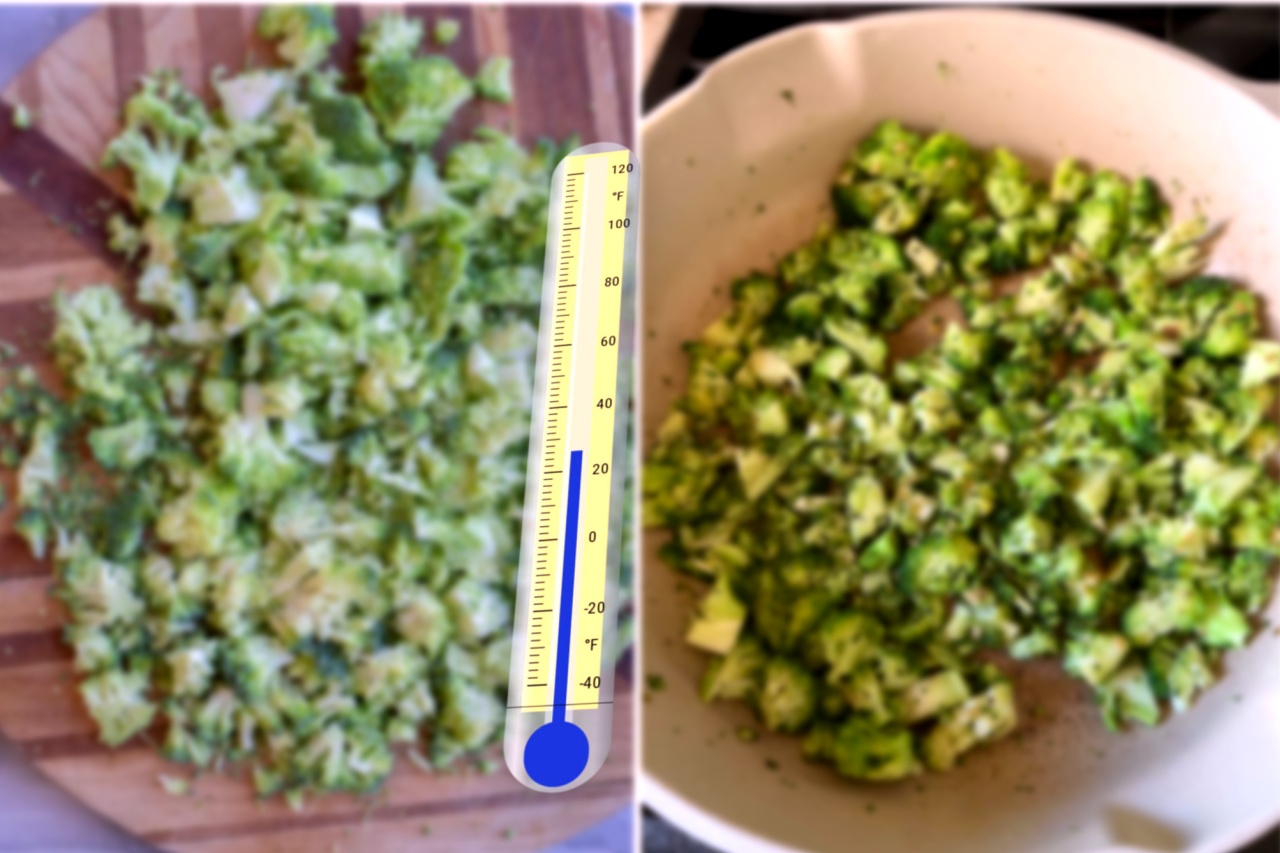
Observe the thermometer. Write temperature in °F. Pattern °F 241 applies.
°F 26
